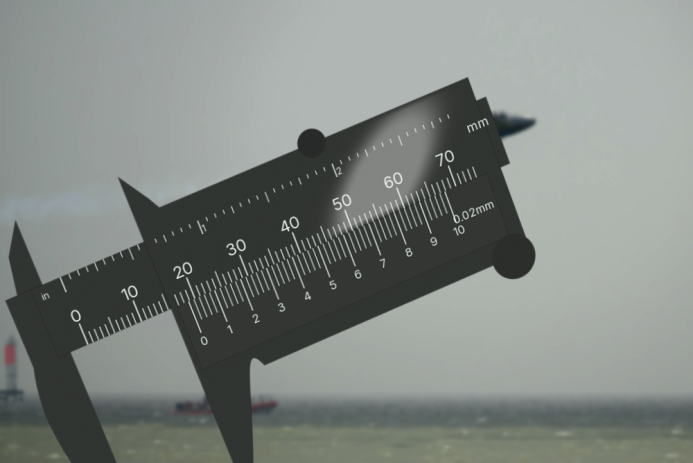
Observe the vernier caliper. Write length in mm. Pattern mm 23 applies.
mm 18.8
